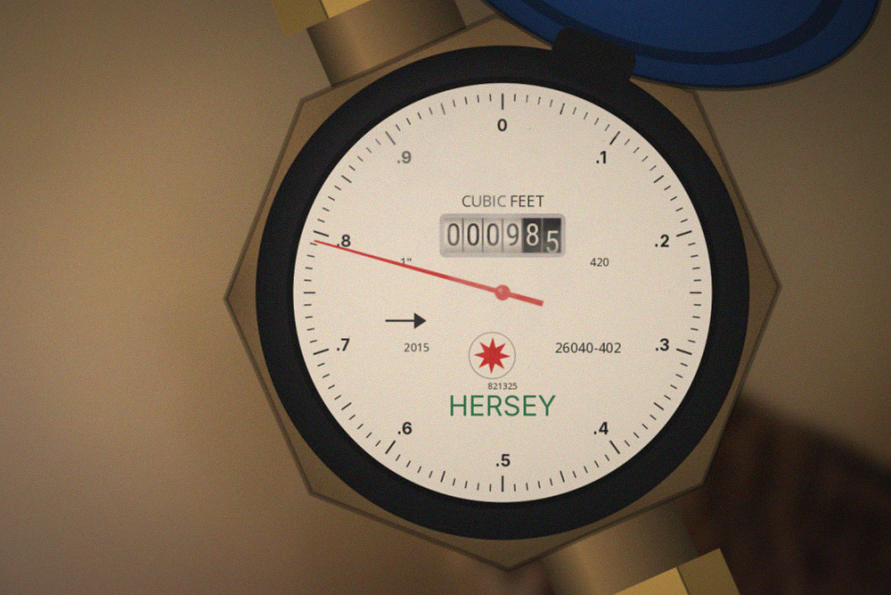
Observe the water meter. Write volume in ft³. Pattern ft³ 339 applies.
ft³ 984.79
